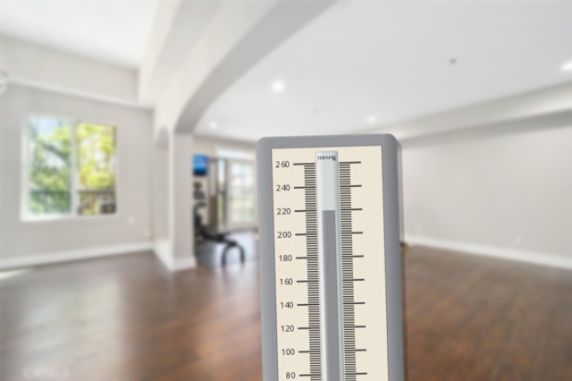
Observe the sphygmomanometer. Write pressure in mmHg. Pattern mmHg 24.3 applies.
mmHg 220
